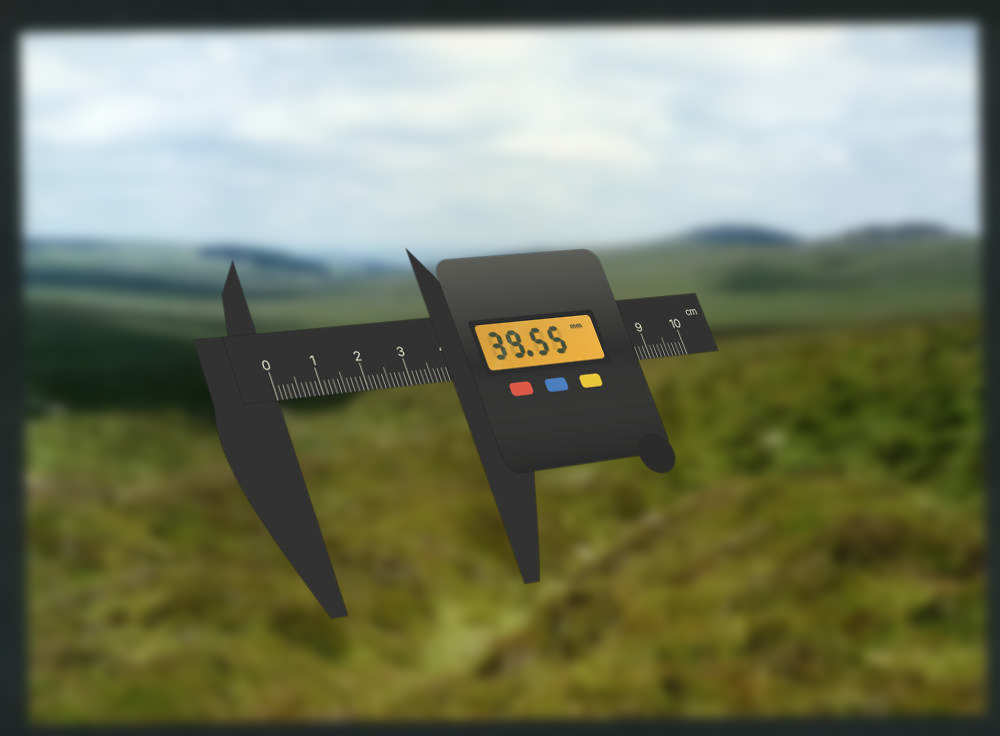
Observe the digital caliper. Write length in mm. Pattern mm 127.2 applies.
mm 39.55
